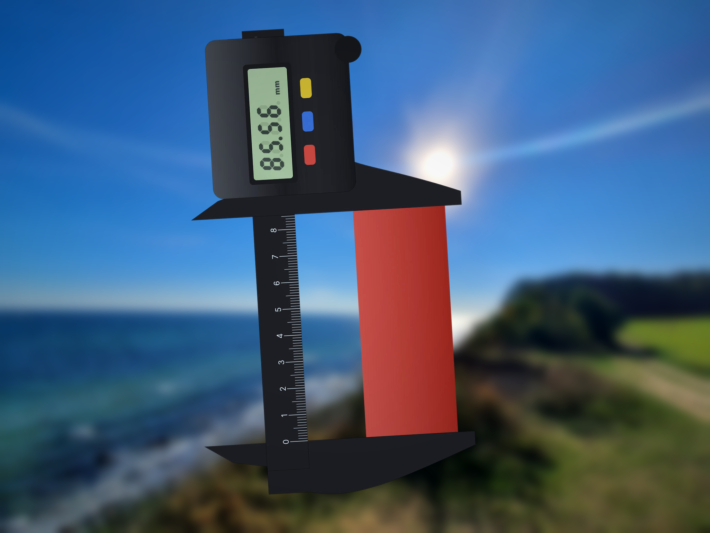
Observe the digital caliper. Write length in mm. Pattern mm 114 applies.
mm 85.56
